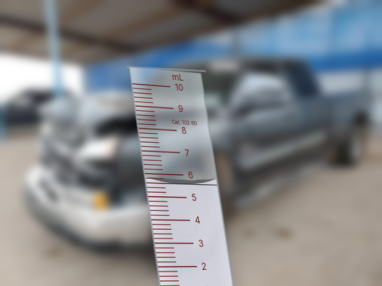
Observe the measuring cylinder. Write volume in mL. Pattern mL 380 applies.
mL 5.6
